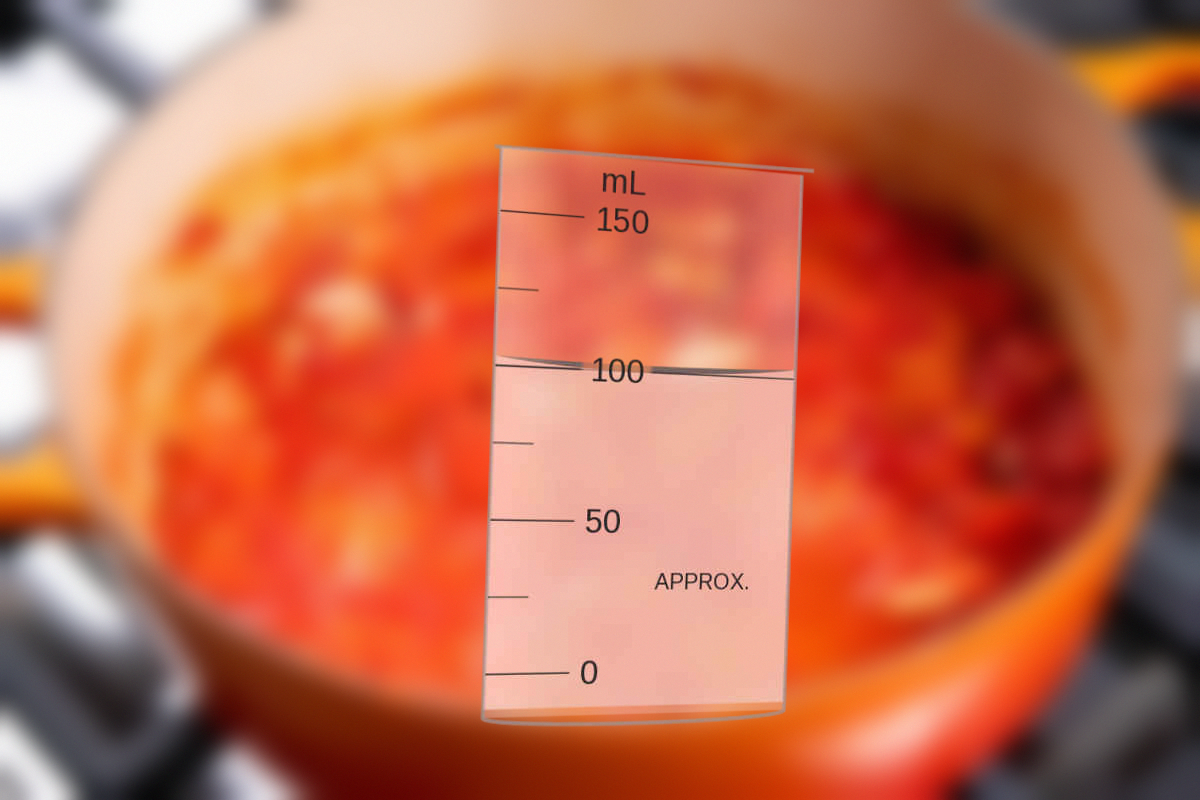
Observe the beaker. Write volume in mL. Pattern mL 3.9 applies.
mL 100
